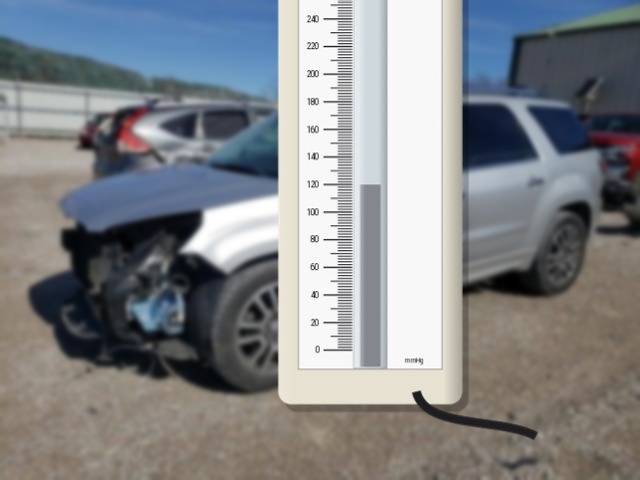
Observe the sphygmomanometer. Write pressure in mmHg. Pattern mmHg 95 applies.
mmHg 120
